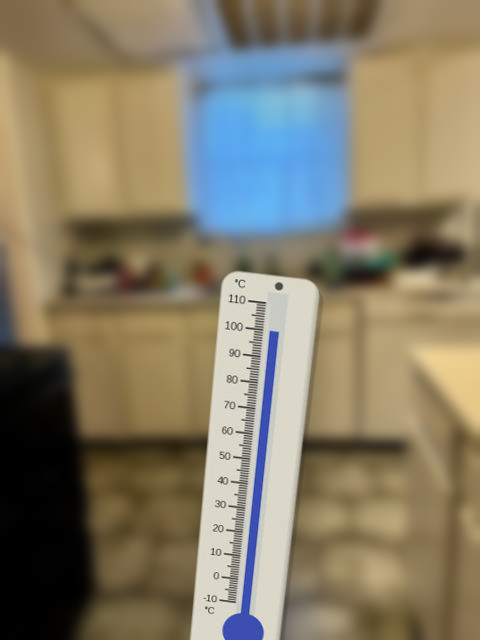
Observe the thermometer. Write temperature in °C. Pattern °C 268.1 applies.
°C 100
